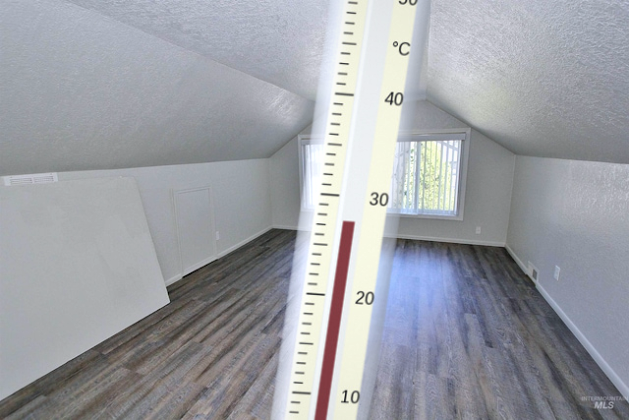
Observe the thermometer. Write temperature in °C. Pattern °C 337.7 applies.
°C 27.5
